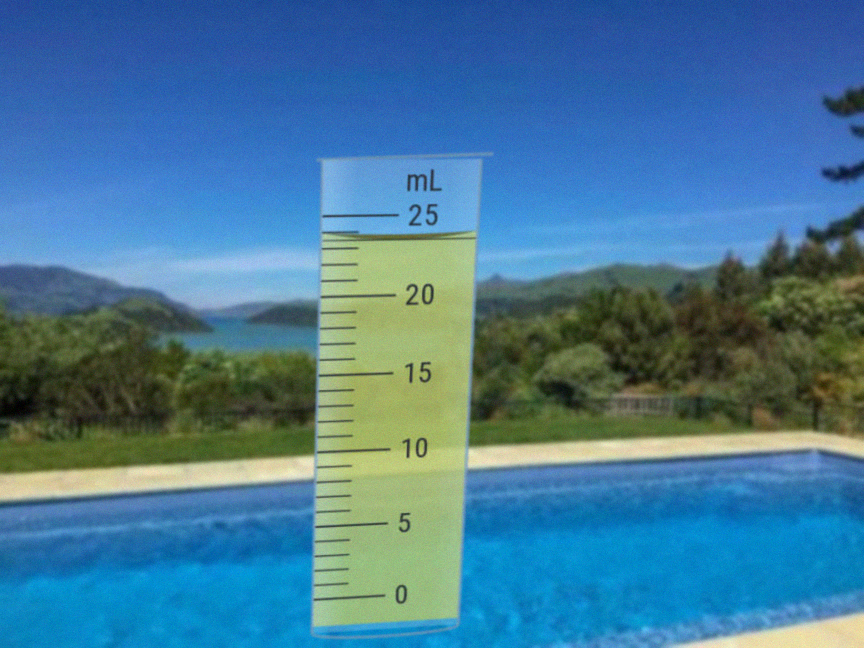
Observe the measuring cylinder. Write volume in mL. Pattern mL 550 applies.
mL 23.5
